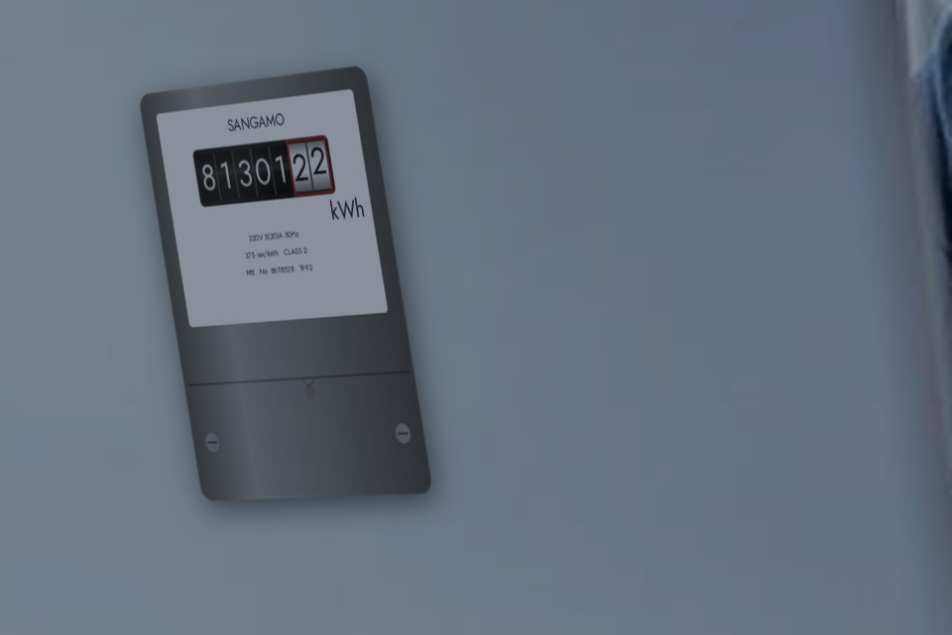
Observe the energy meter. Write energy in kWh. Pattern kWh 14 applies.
kWh 81301.22
